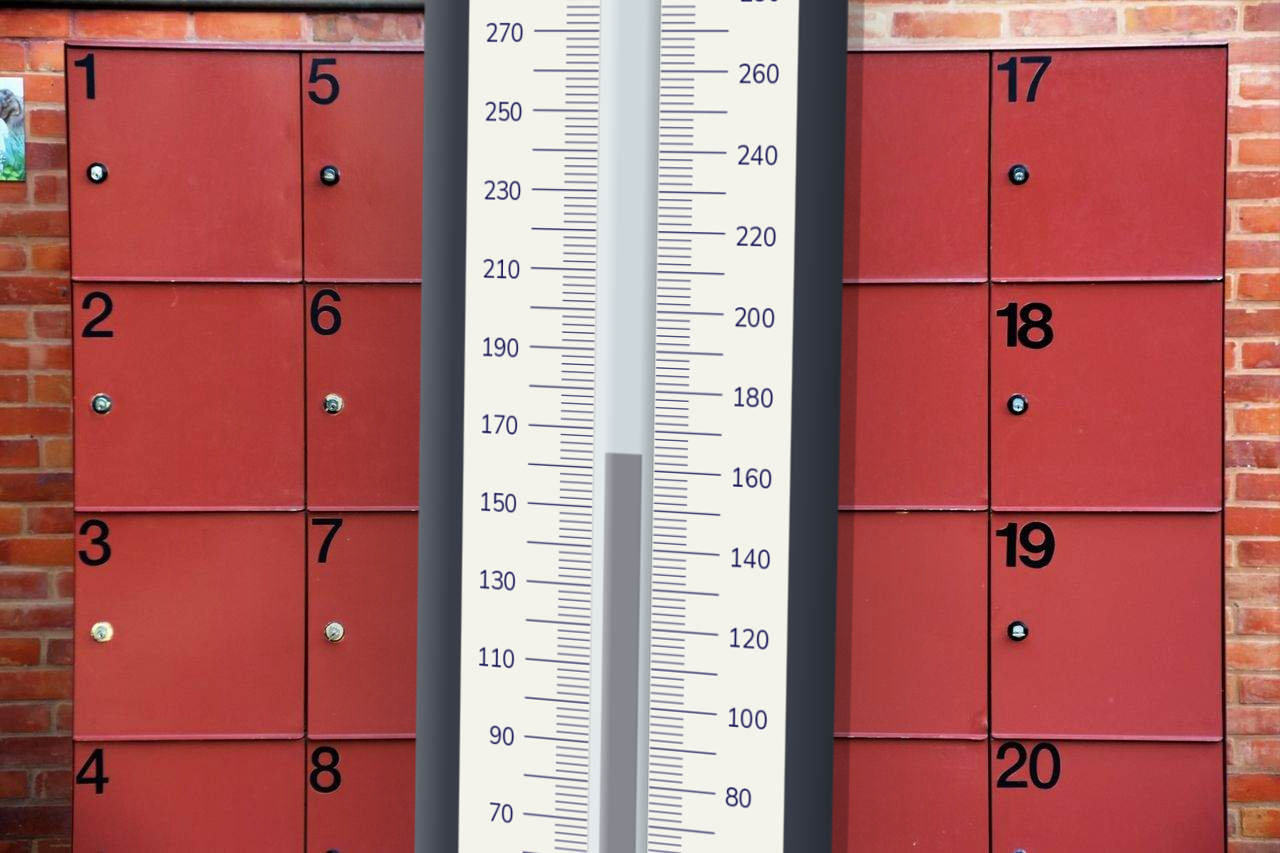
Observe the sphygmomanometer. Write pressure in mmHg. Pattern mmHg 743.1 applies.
mmHg 164
